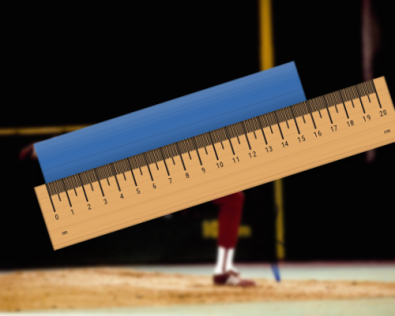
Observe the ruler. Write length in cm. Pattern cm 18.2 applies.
cm 16
